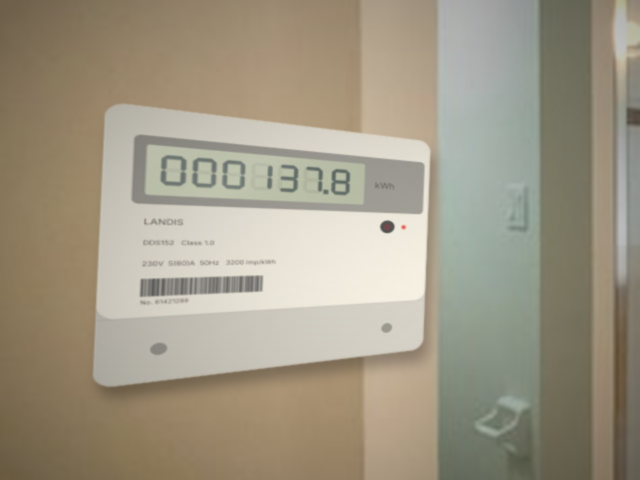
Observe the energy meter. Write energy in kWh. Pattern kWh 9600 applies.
kWh 137.8
